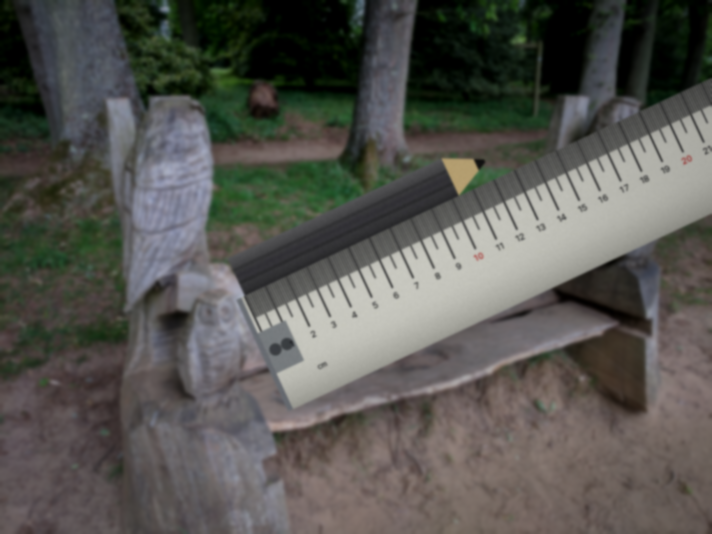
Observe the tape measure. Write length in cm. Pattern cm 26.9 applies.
cm 12
